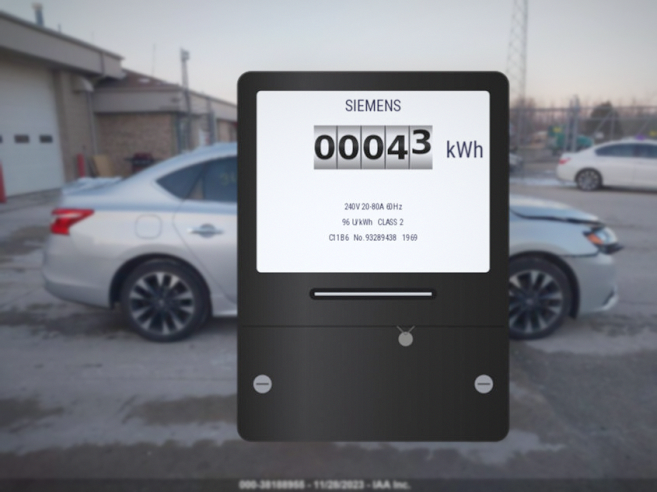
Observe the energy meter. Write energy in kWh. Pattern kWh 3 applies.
kWh 43
